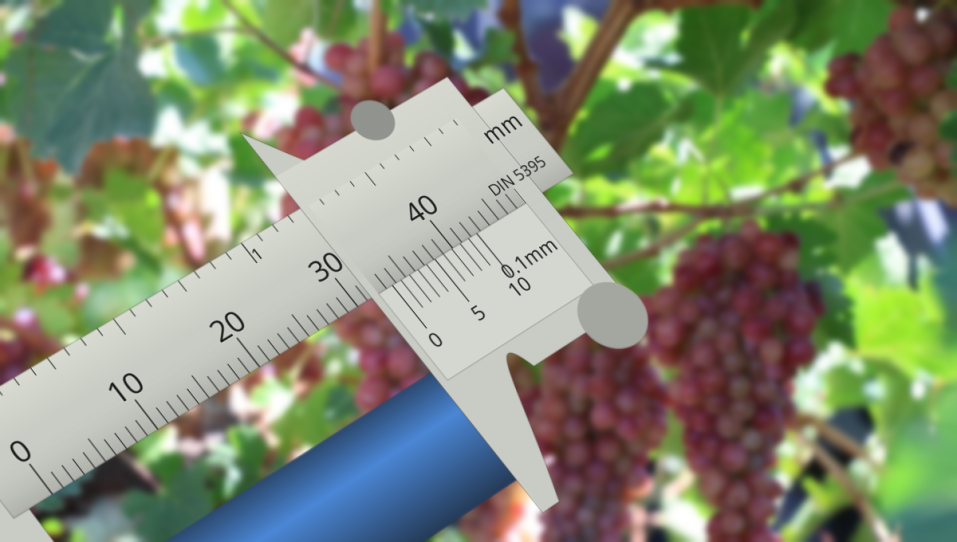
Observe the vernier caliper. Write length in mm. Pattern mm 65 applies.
mm 33.6
